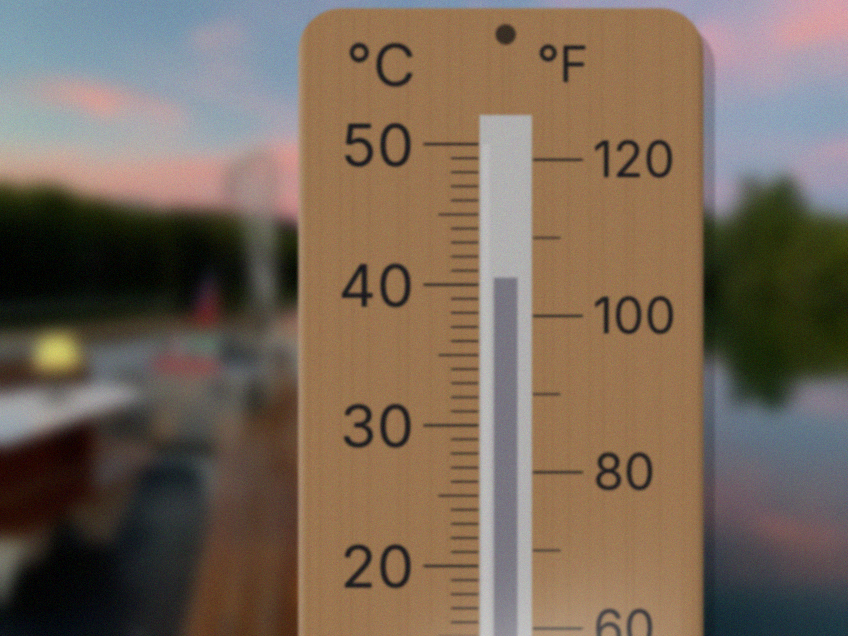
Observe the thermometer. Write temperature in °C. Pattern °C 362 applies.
°C 40.5
